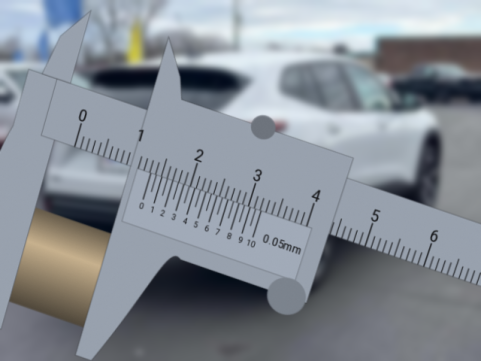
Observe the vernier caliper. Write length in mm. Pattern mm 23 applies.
mm 13.2
